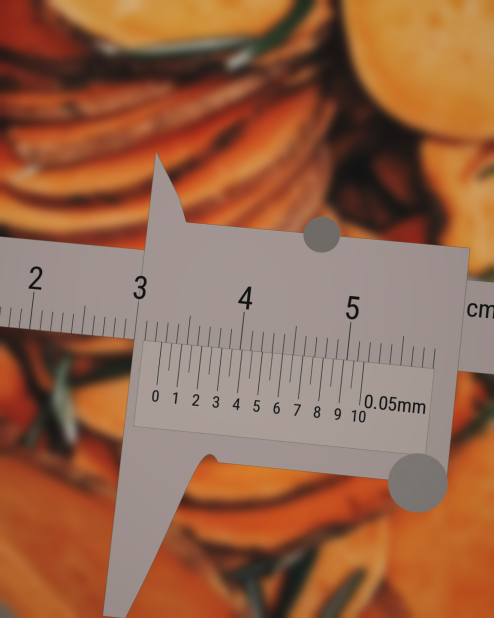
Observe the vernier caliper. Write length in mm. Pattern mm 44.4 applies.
mm 32.6
